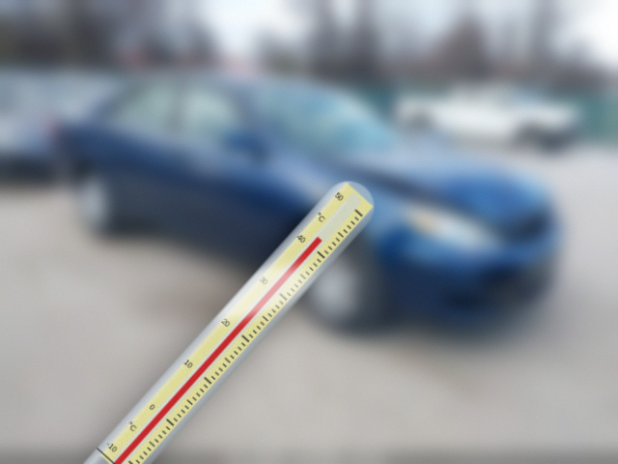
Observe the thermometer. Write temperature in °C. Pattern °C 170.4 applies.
°C 42
